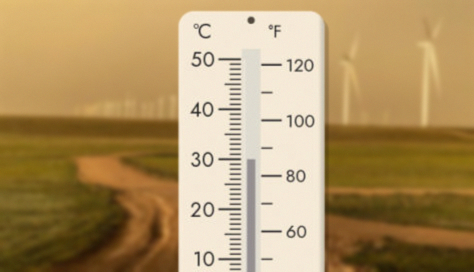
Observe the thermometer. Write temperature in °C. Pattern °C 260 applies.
°C 30
